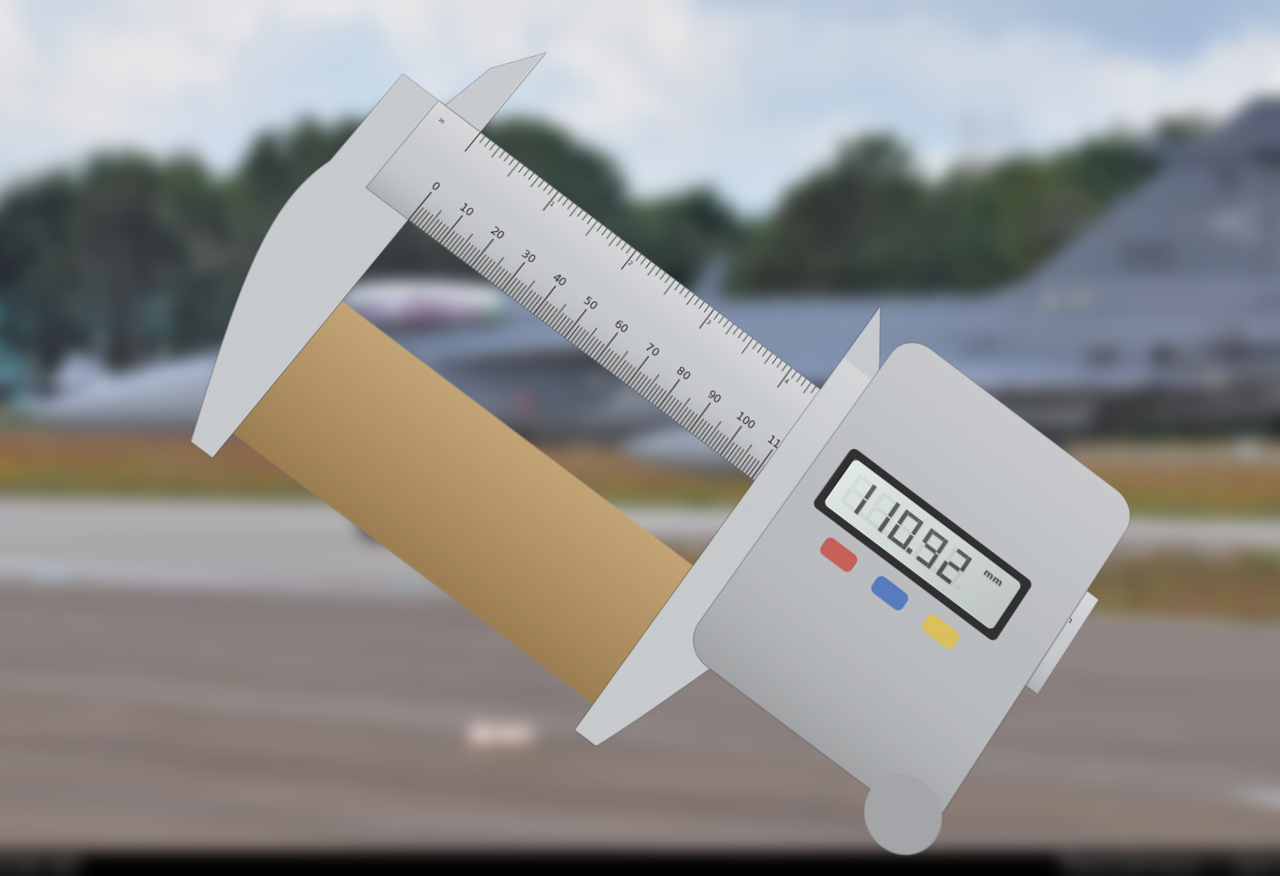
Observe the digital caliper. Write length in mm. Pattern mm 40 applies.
mm 110.92
